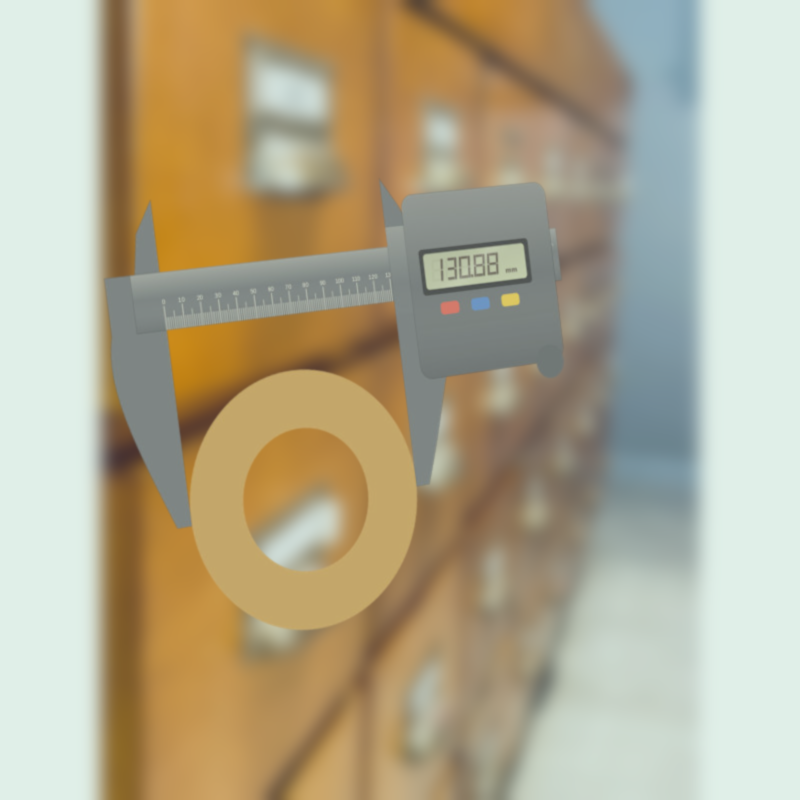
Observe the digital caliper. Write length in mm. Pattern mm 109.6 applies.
mm 130.88
